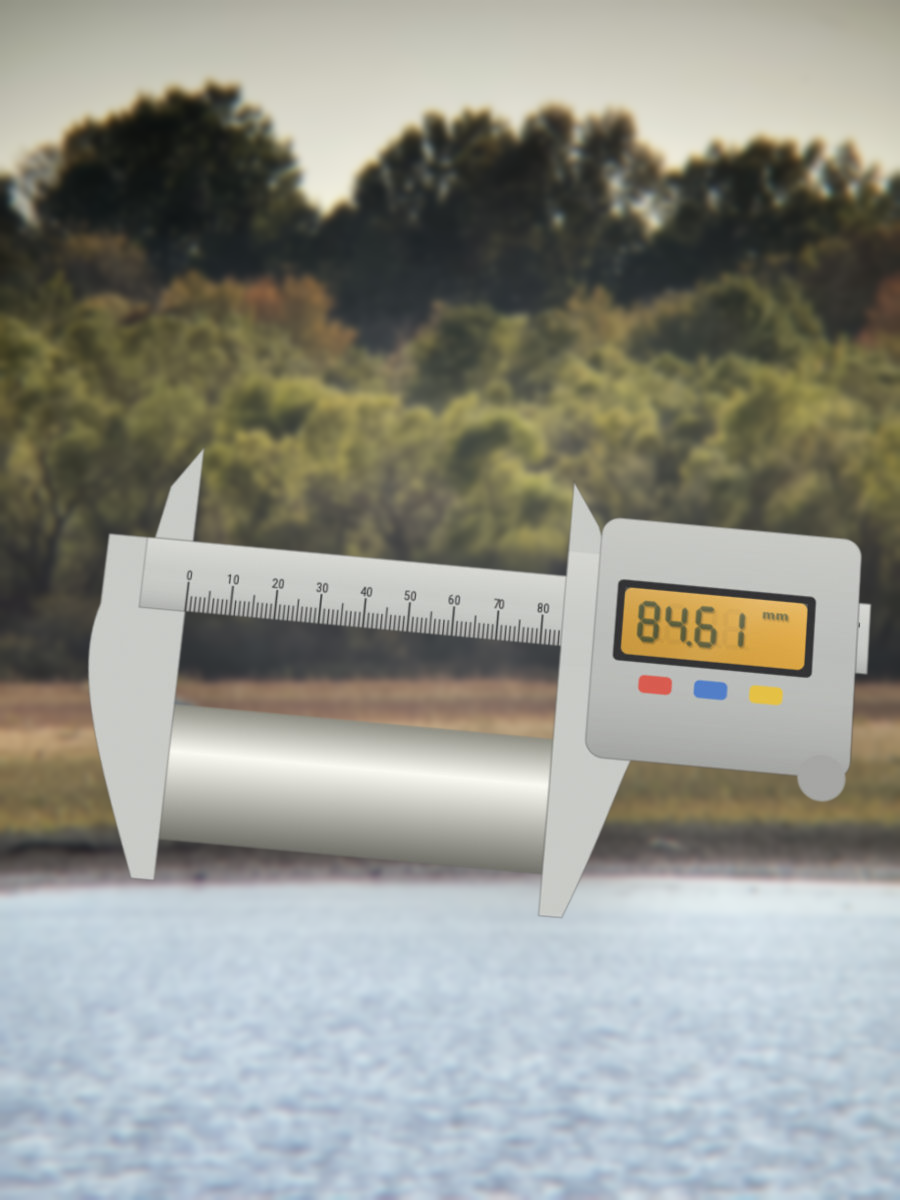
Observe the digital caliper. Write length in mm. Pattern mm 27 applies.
mm 84.61
